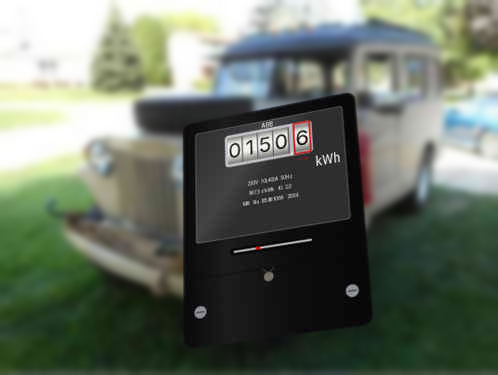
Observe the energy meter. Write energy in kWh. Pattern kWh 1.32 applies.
kWh 150.6
